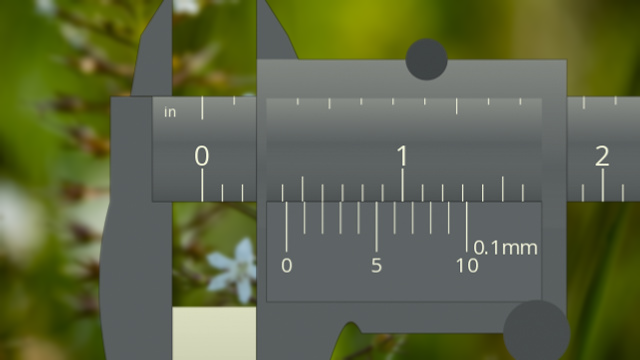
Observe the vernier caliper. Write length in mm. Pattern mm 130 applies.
mm 4.2
